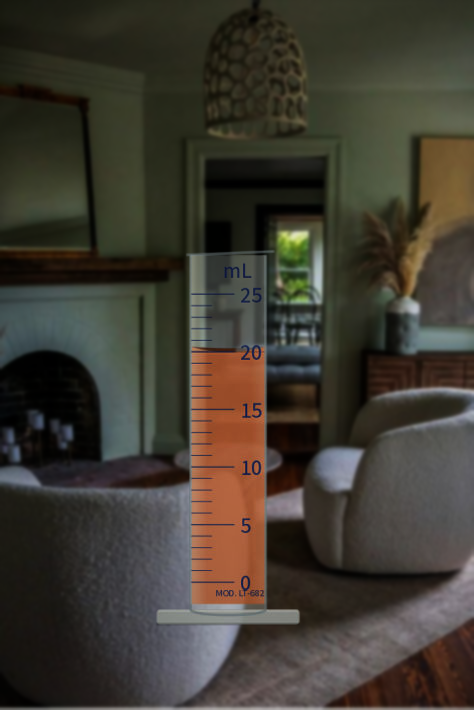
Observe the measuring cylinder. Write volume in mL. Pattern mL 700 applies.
mL 20
